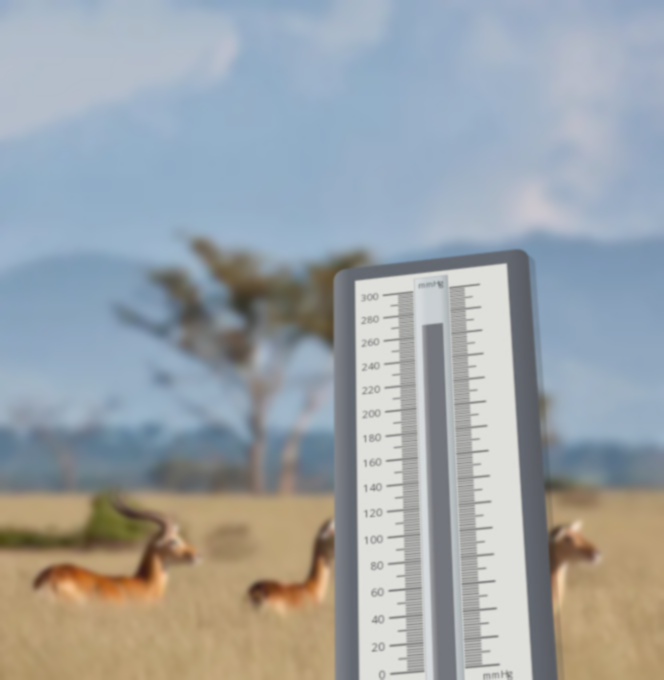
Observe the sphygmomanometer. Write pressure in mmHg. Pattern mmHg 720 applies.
mmHg 270
